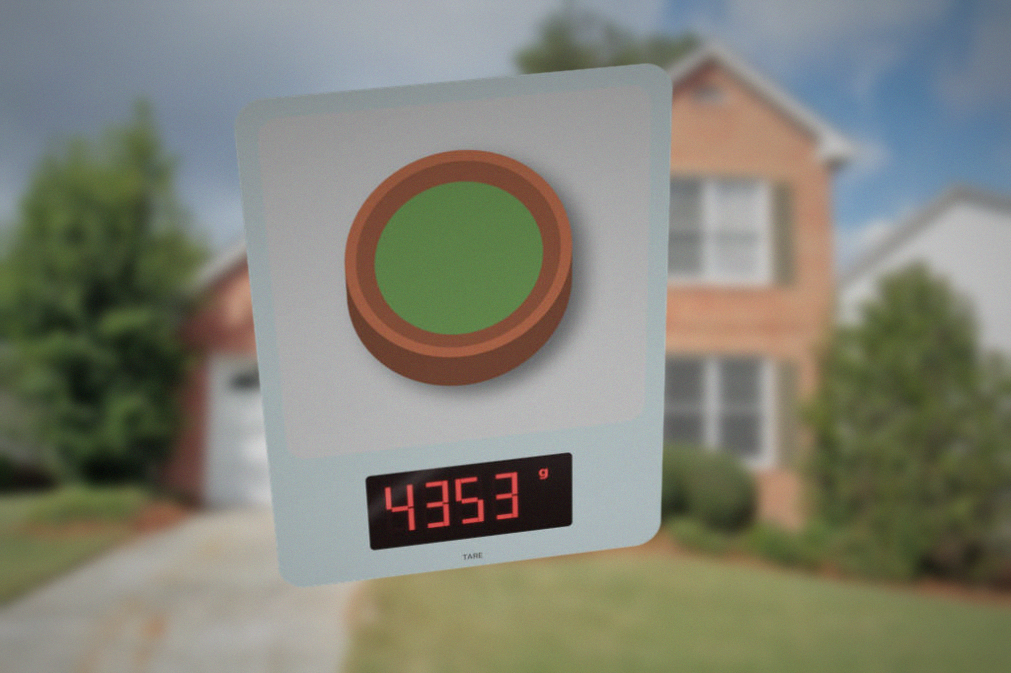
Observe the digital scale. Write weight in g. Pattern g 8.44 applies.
g 4353
